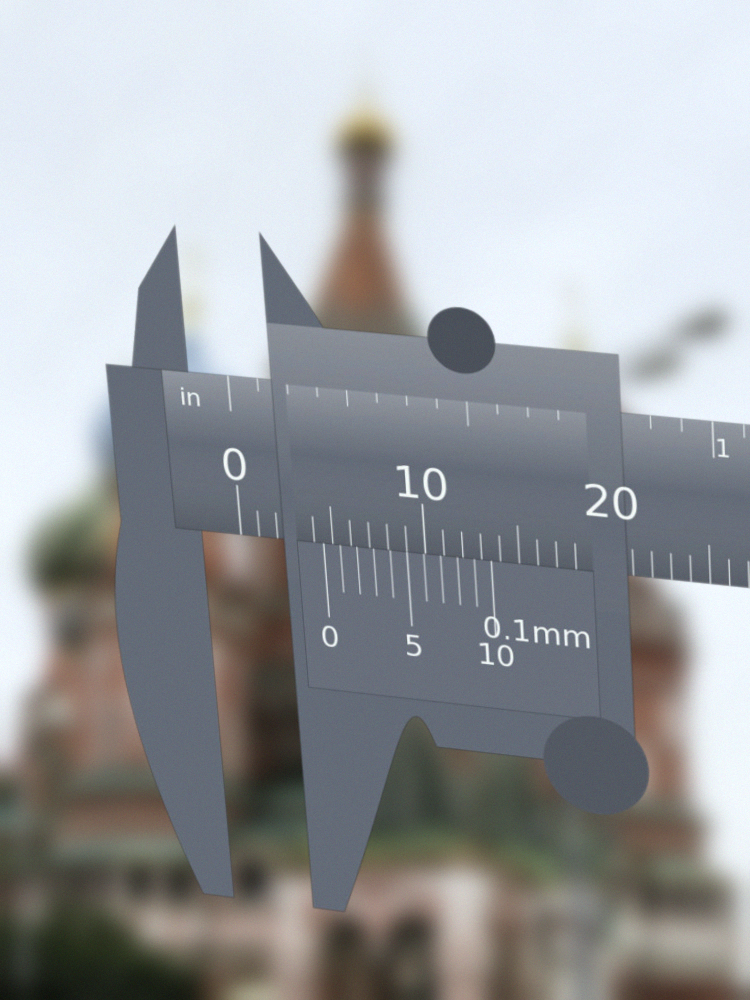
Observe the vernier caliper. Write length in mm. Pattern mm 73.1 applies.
mm 4.5
